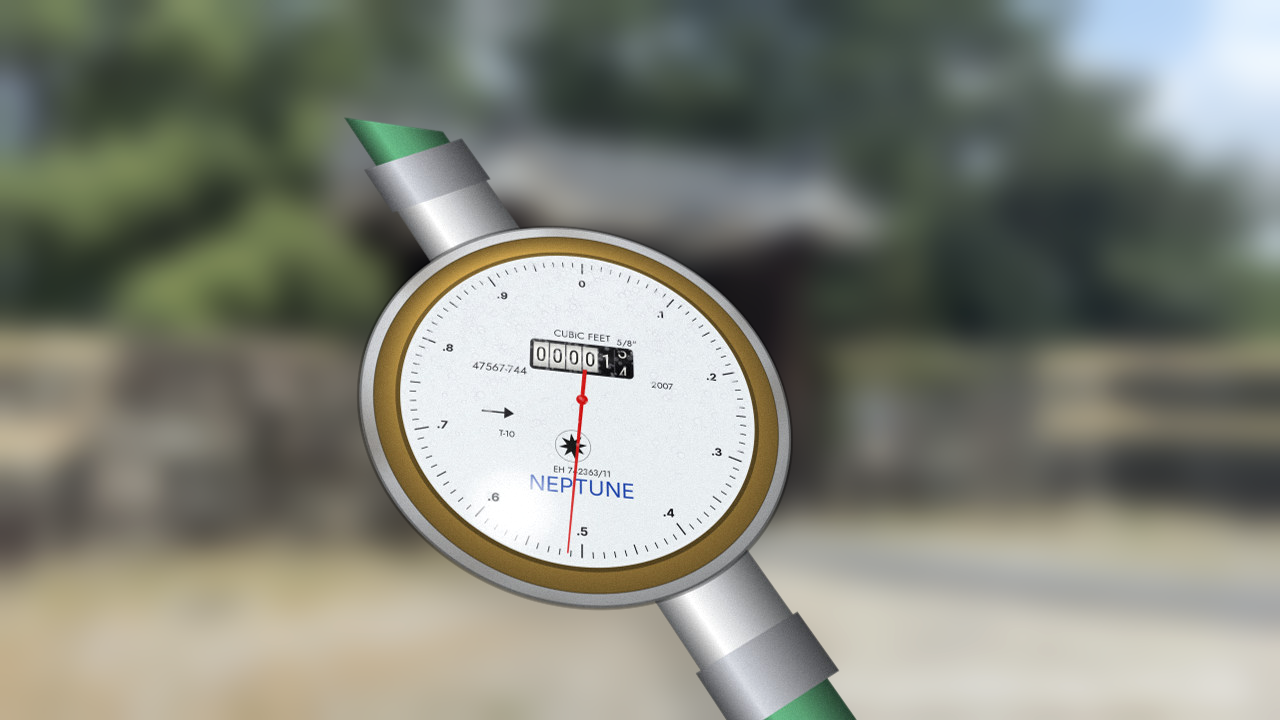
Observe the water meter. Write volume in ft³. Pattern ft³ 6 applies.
ft³ 13.51
